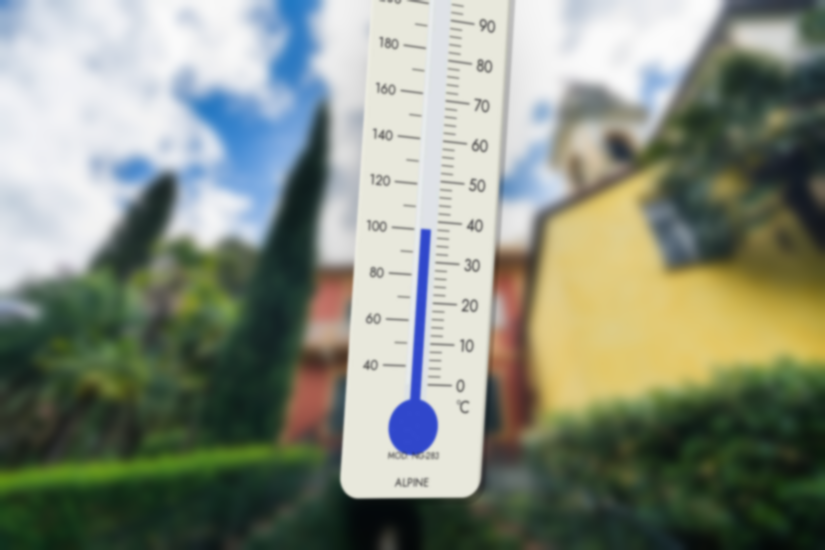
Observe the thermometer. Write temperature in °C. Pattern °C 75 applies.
°C 38
